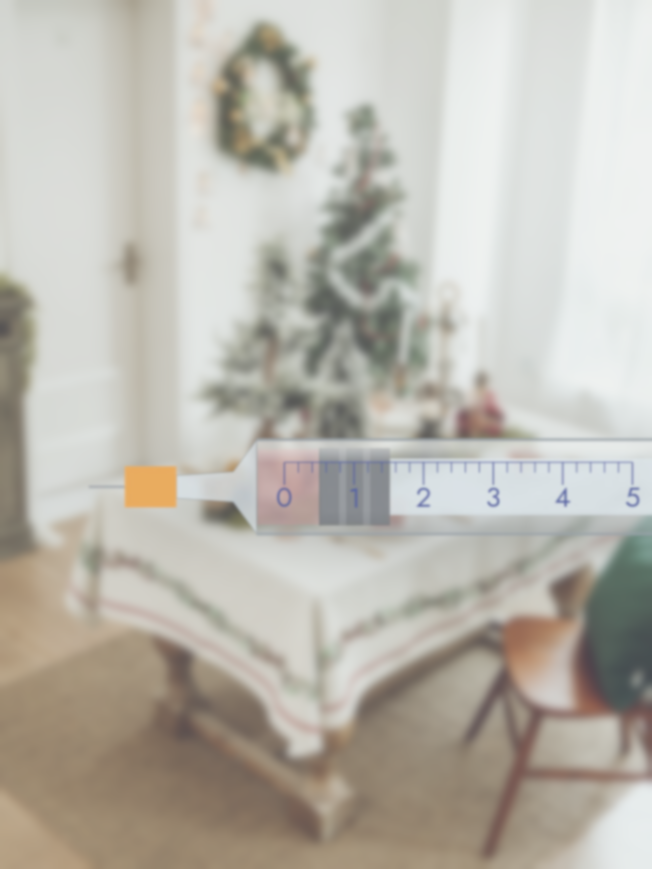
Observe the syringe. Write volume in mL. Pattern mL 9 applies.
mL 0.5
